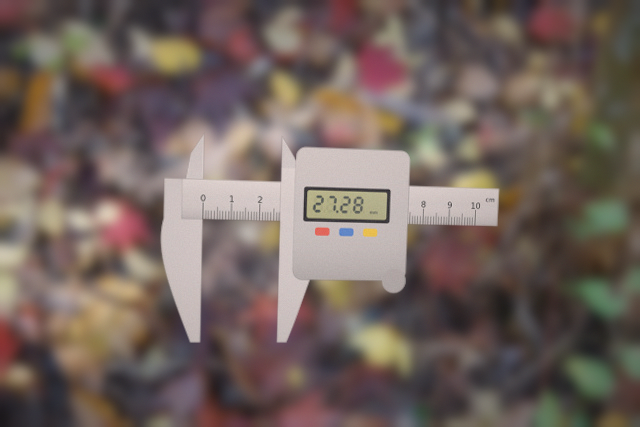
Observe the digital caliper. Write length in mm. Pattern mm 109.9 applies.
mm 27.28
